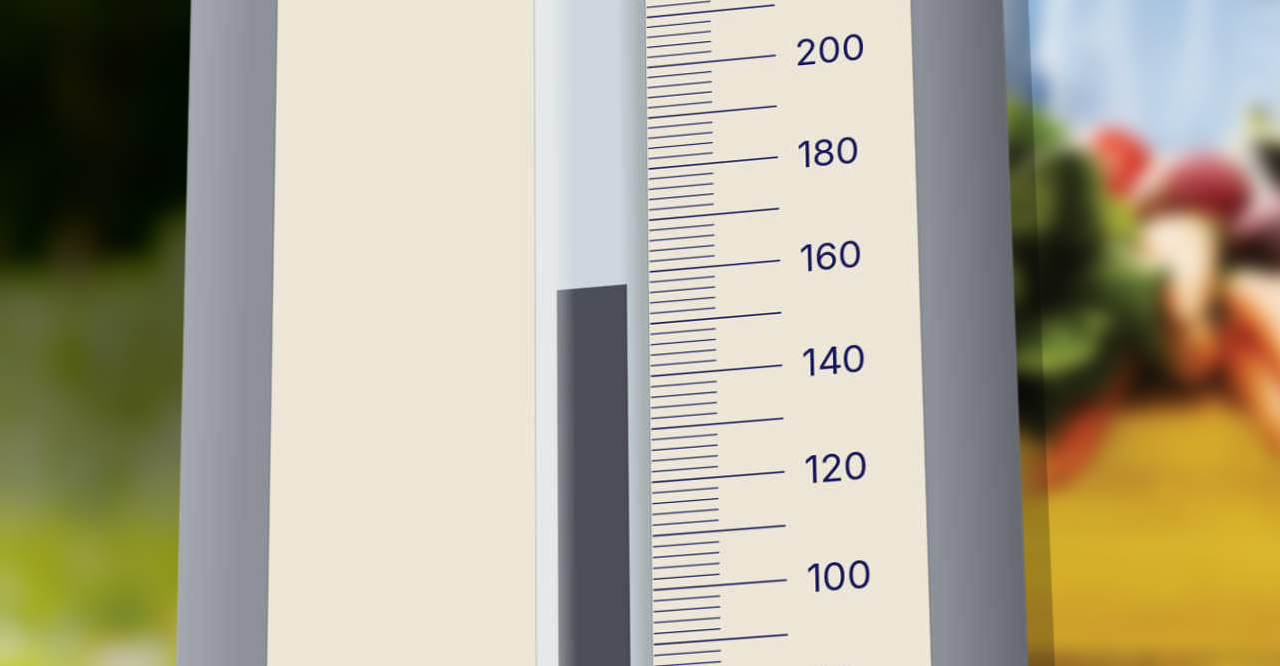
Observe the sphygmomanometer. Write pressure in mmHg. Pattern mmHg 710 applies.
mmHg 158
